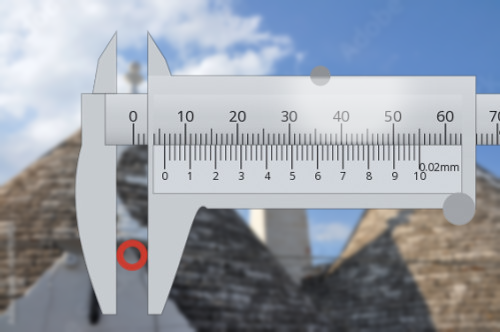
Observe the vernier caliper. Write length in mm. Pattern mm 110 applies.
mm 6.0
